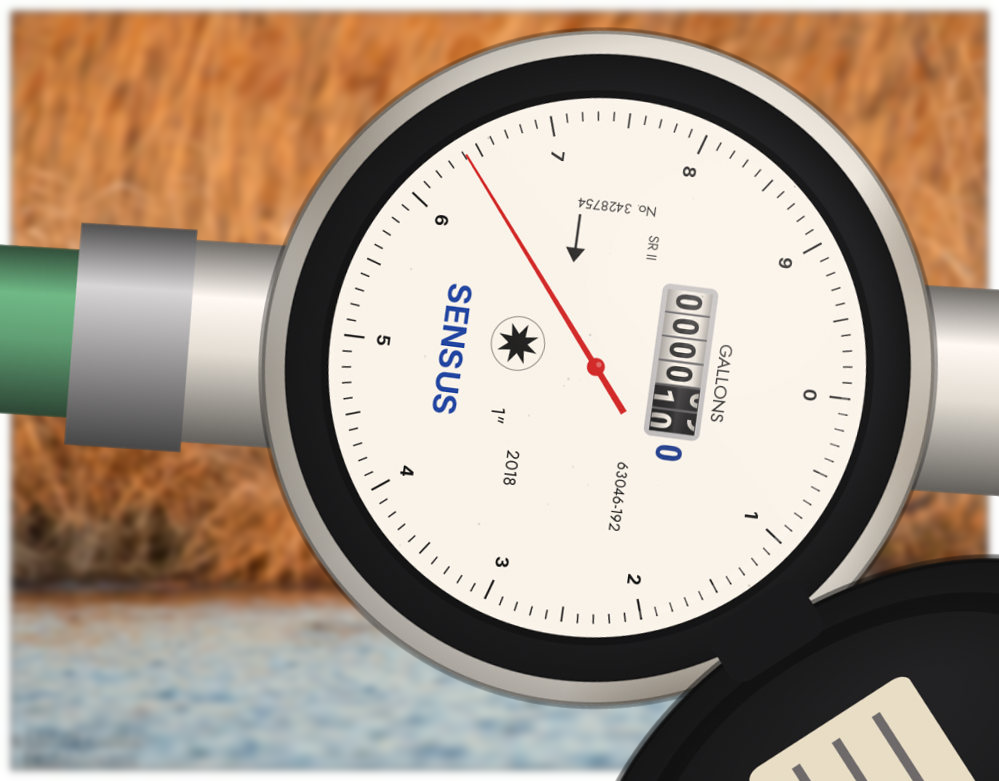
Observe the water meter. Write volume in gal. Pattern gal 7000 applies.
gal 96.4
